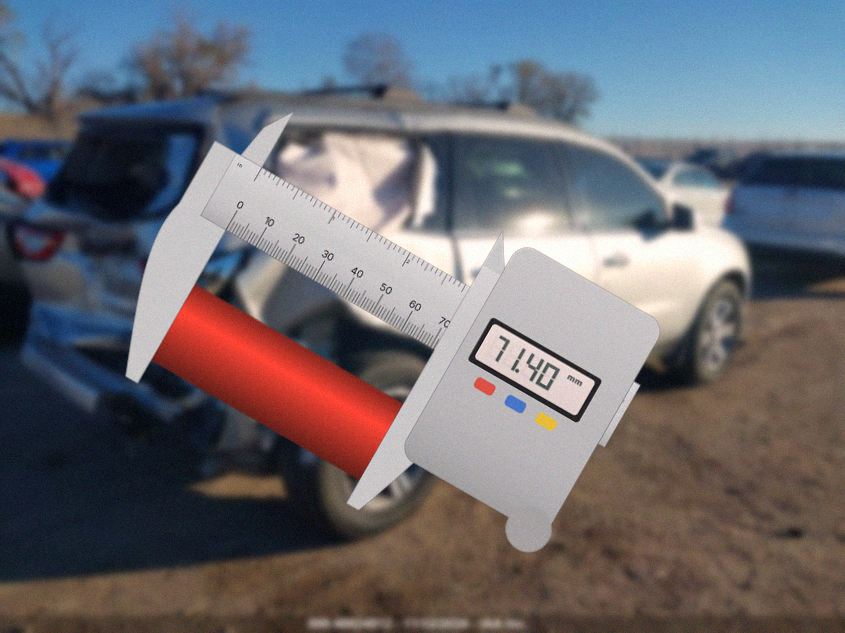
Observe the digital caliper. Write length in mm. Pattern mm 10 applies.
mm 71.40
